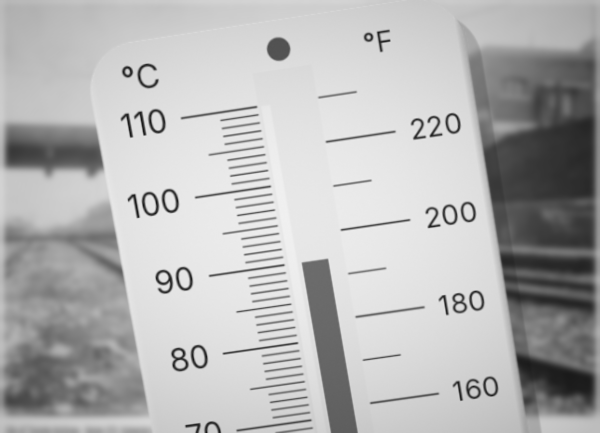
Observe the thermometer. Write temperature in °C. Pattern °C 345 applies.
°C 90
